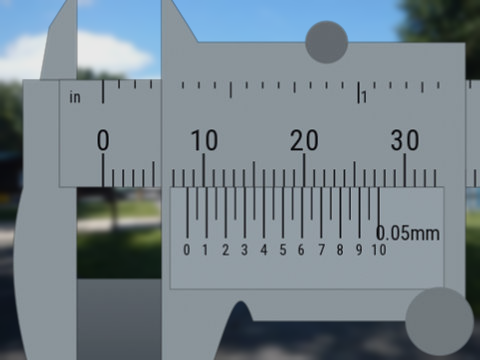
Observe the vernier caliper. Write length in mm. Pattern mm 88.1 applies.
mm 8.4
